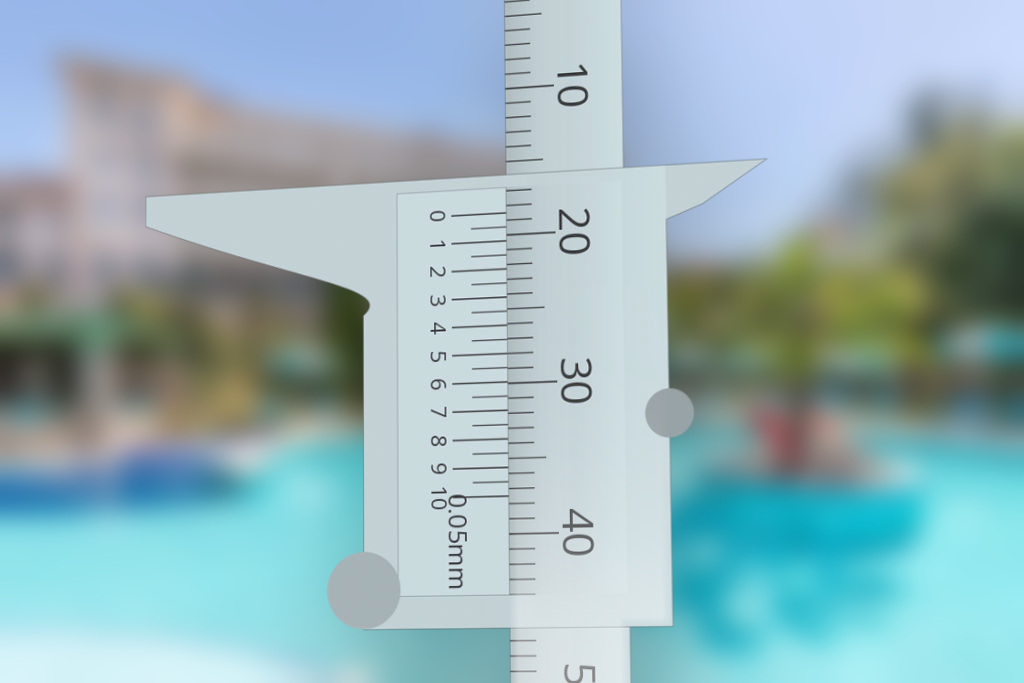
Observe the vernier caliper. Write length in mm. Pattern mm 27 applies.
mm 18.5
